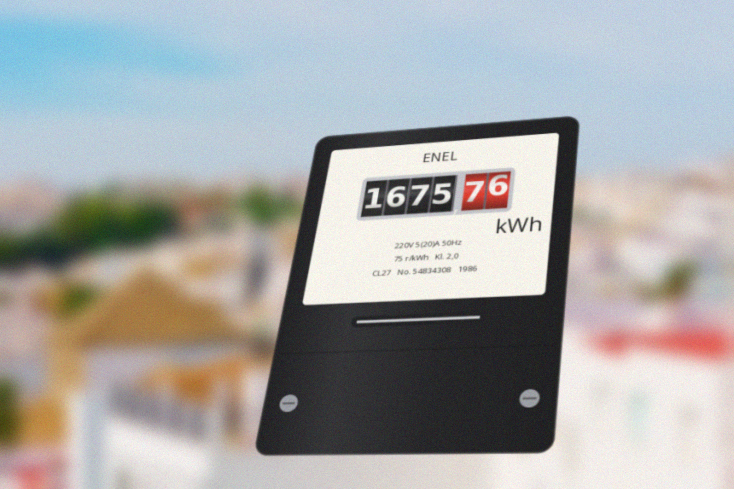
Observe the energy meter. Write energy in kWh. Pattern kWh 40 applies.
kWh 1675.76
